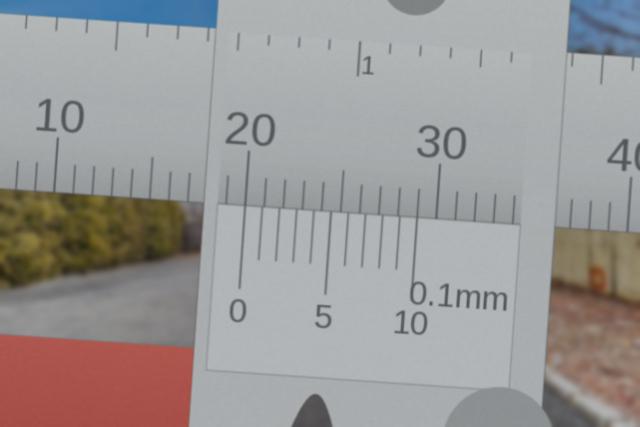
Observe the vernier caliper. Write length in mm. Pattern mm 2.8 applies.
mm 20.0
